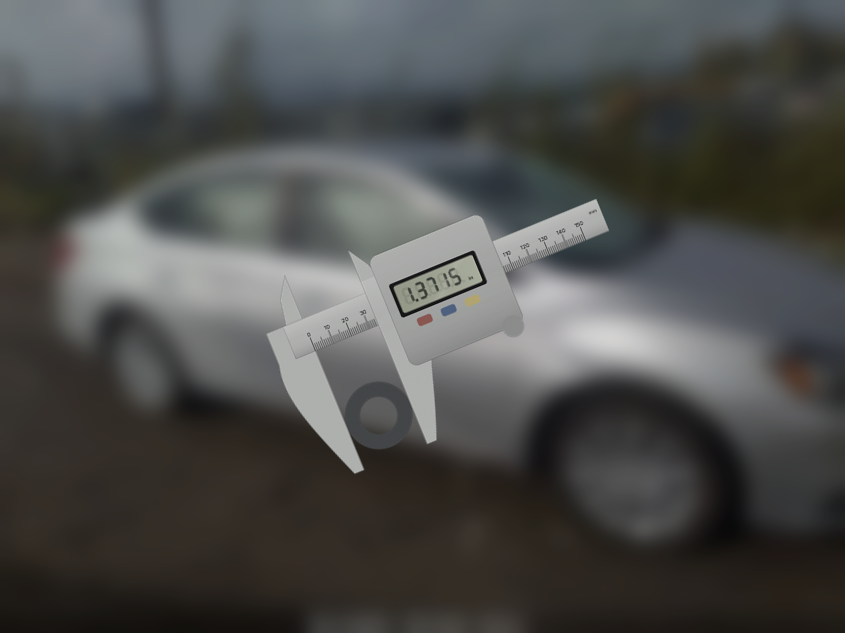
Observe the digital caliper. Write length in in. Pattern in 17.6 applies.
in 1.3715
